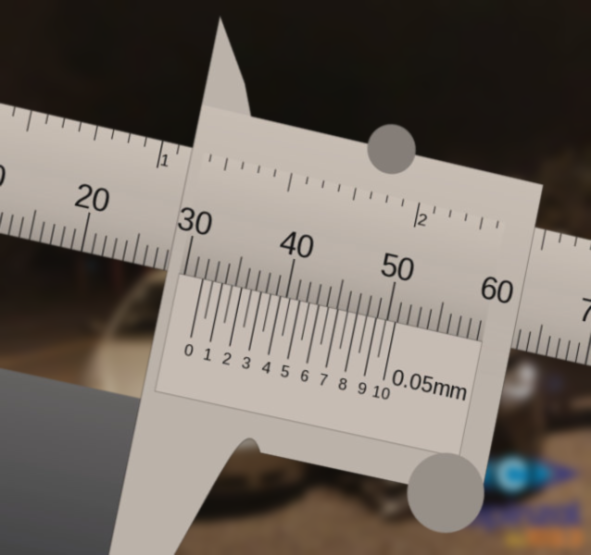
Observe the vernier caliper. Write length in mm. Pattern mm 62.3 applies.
mm 31.8
